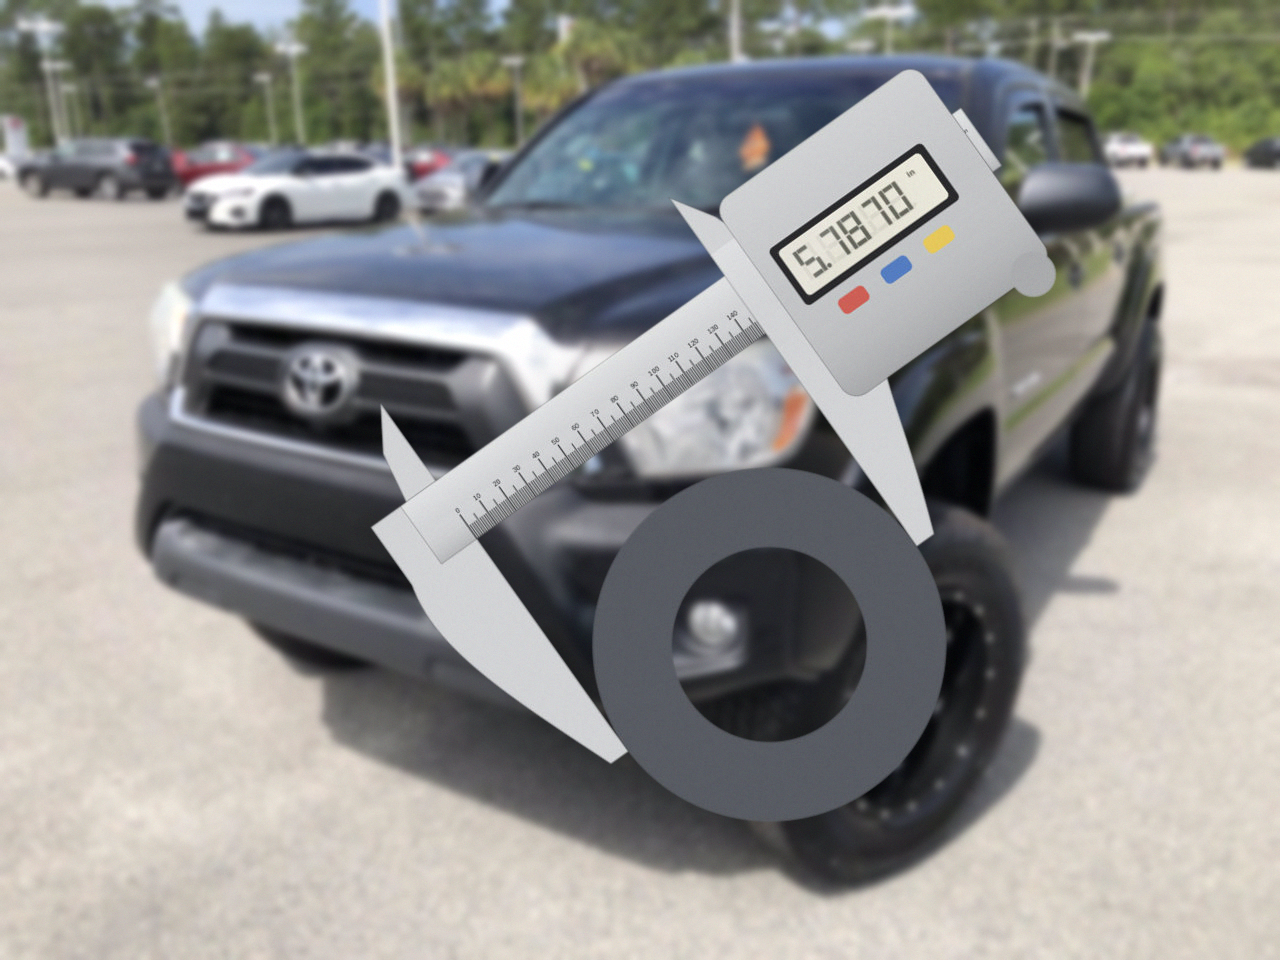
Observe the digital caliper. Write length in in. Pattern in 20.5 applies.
in 5.7870
